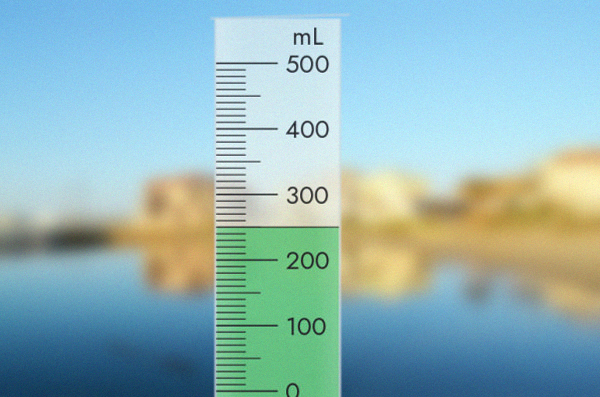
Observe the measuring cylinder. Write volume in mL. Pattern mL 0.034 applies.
mL 250
